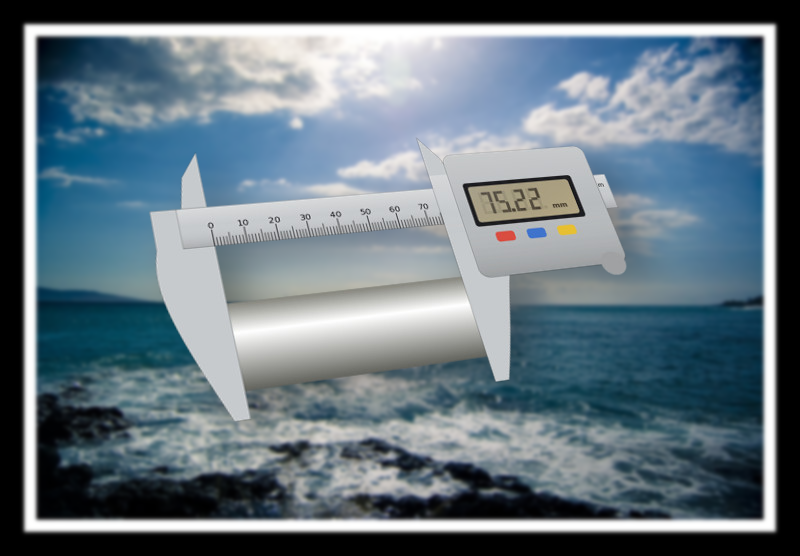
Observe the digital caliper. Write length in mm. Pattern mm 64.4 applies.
mm 75.22
